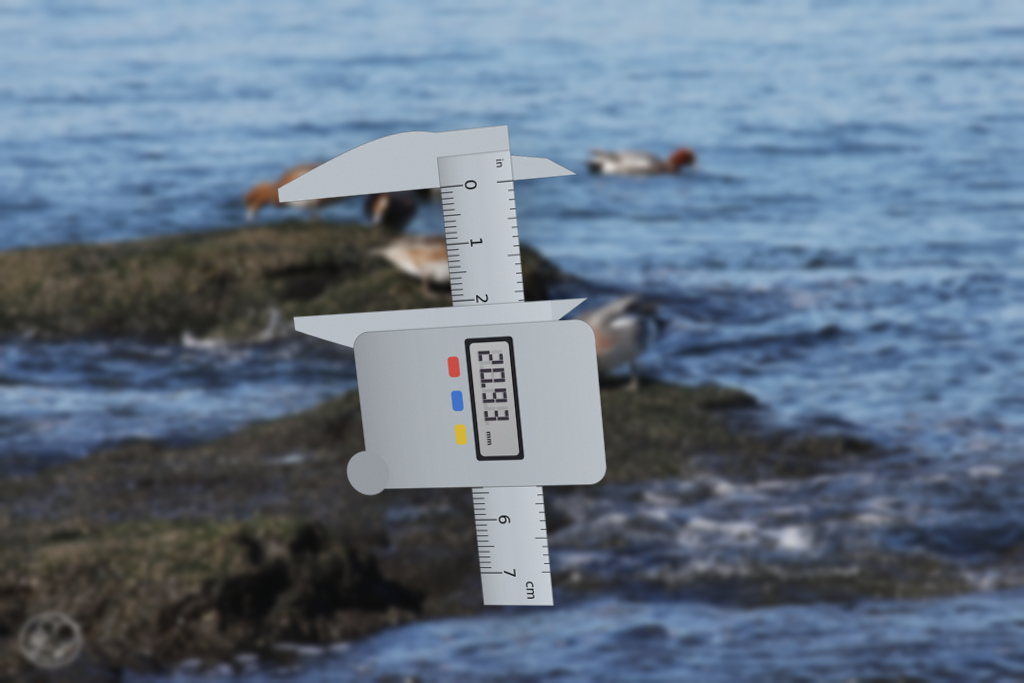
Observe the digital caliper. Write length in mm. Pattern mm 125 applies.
mm 20.93
